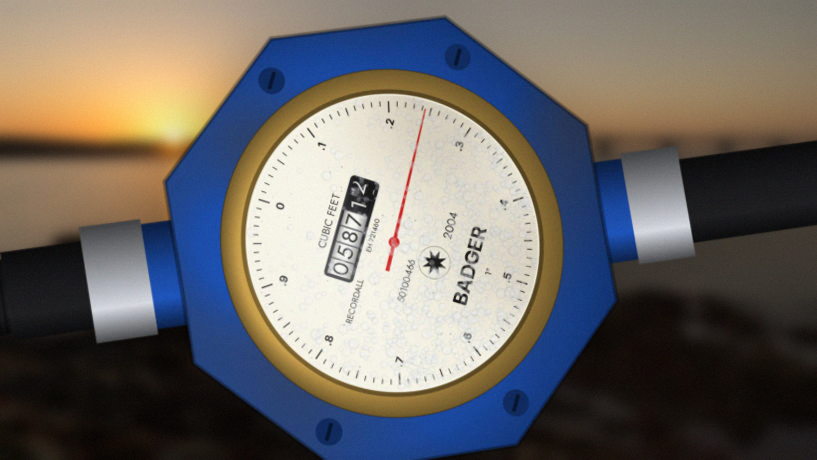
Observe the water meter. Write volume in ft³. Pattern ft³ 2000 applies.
ft³ 58712.24
